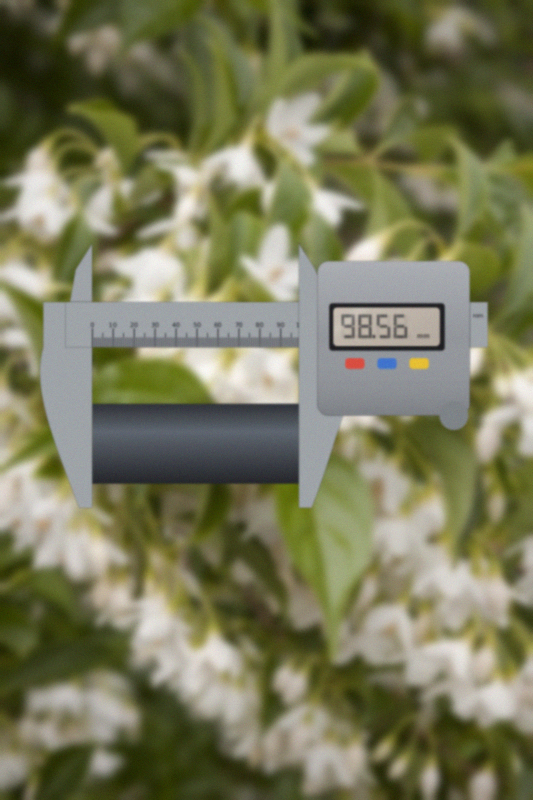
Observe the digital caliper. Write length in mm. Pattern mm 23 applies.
mm 98.56
